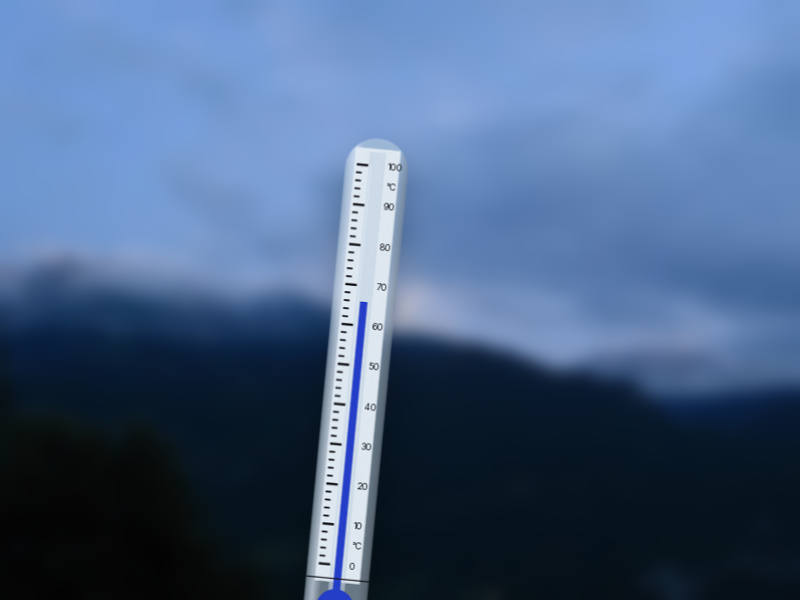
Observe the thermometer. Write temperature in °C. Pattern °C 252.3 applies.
°C 66
